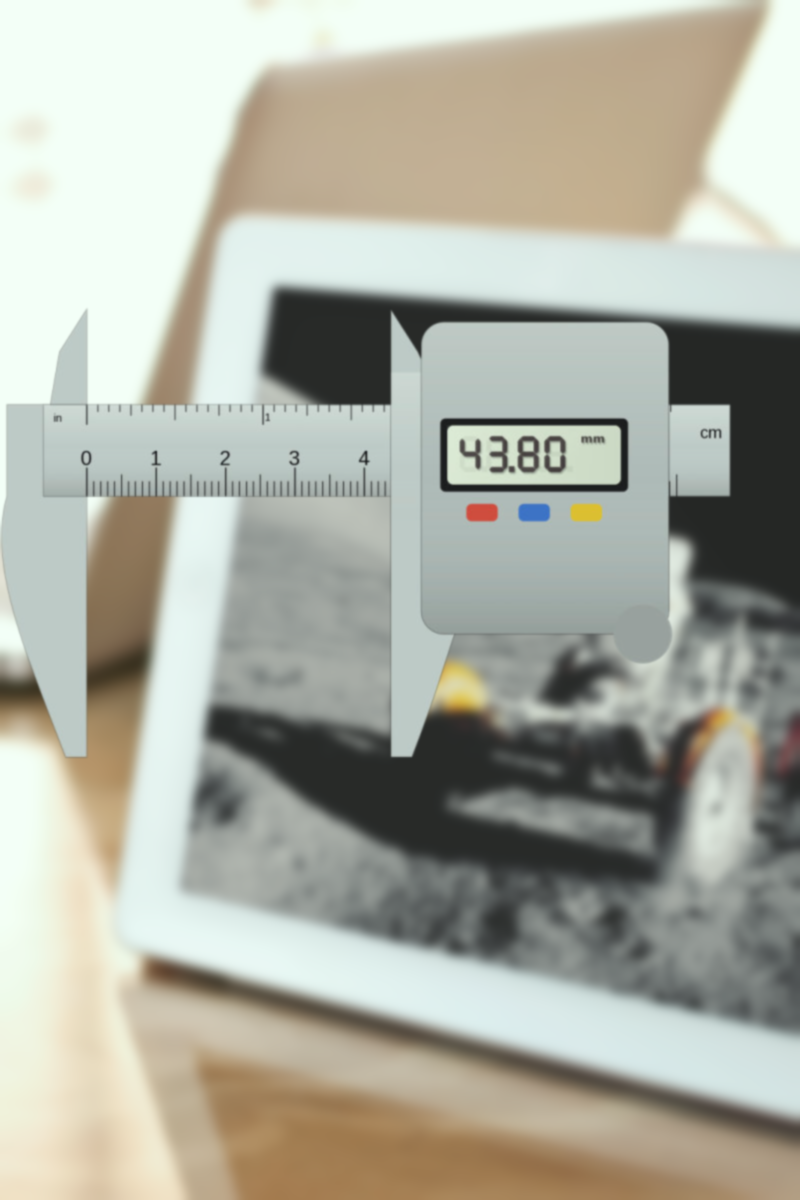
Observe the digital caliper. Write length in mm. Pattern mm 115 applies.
mm 43.80
